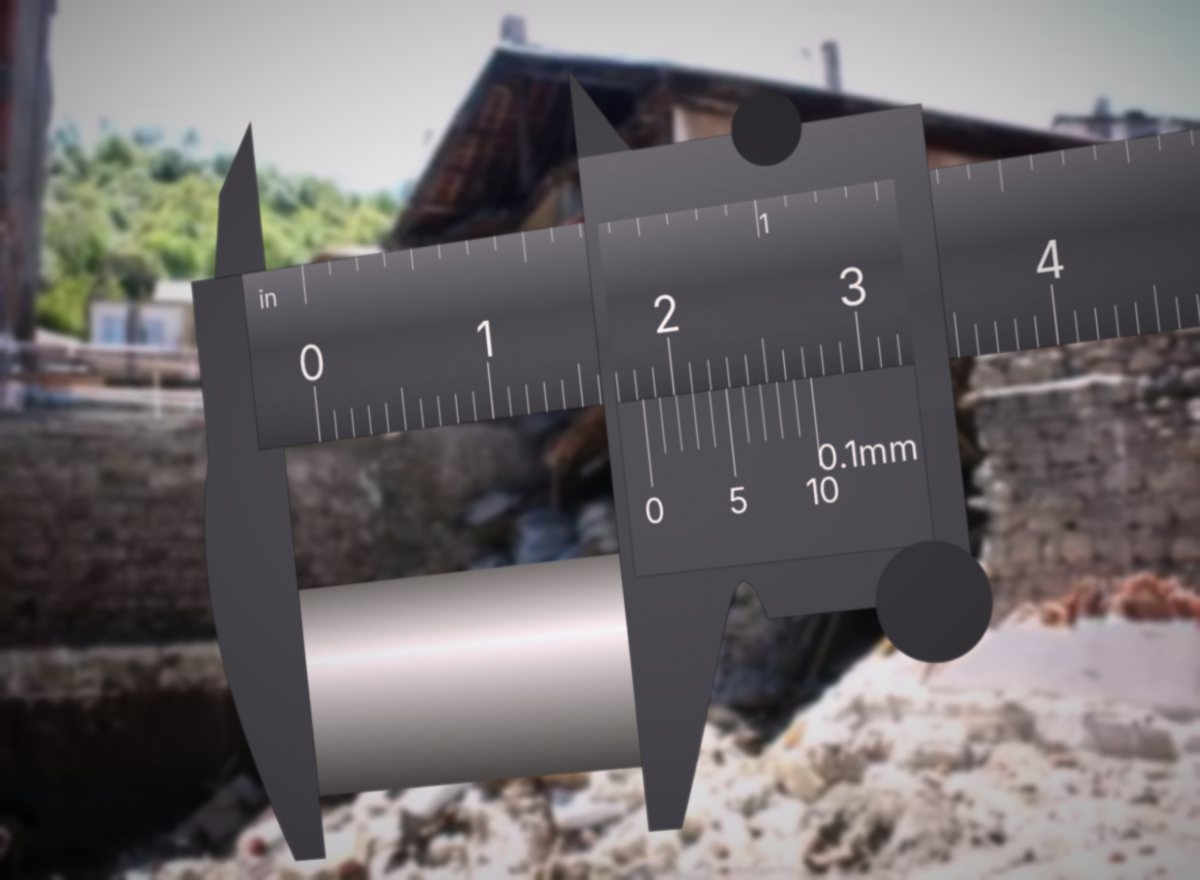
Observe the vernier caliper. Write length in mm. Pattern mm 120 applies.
mm 18.3
